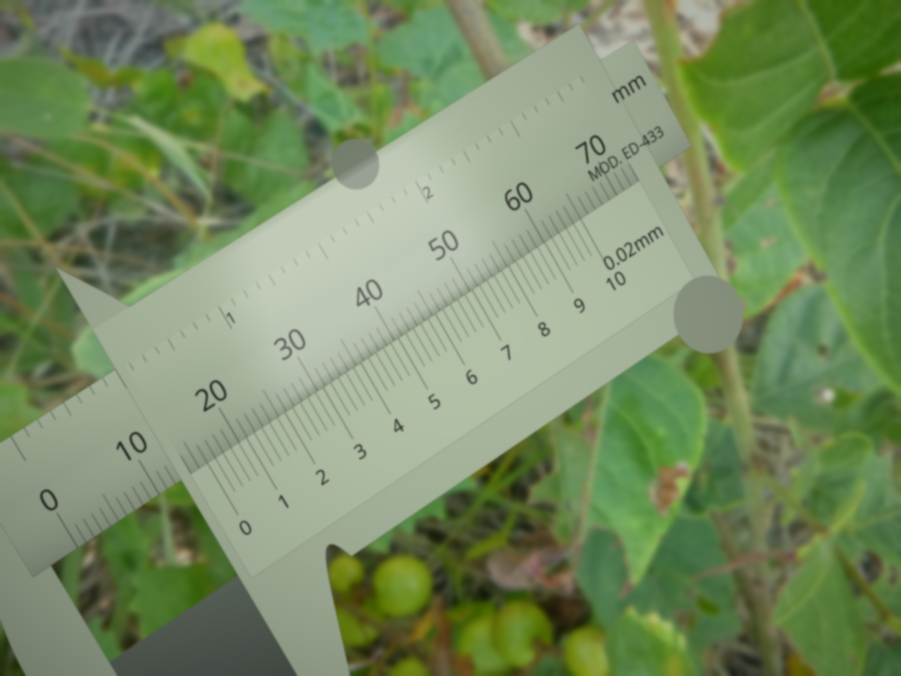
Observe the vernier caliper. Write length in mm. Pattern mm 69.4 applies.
mm 16.0
